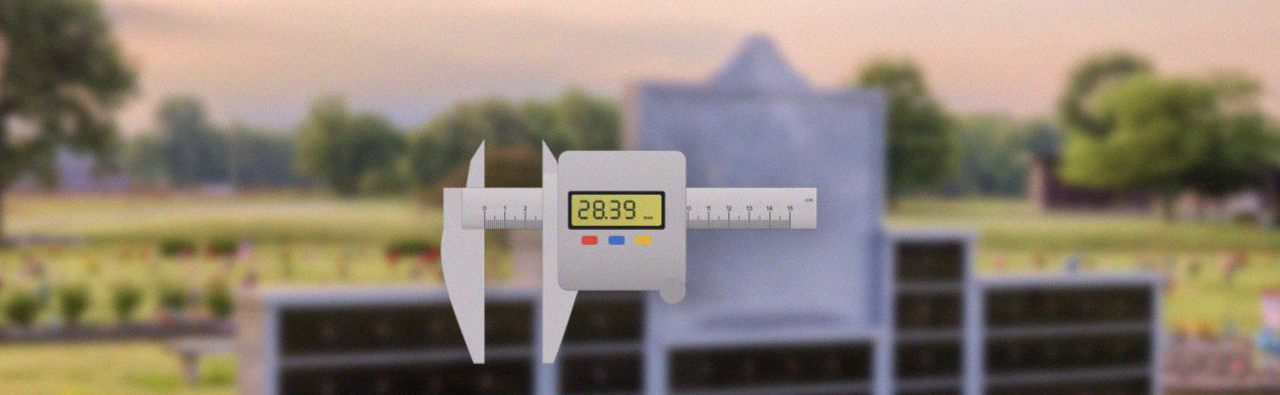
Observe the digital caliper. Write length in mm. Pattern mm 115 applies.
mm 28.39
